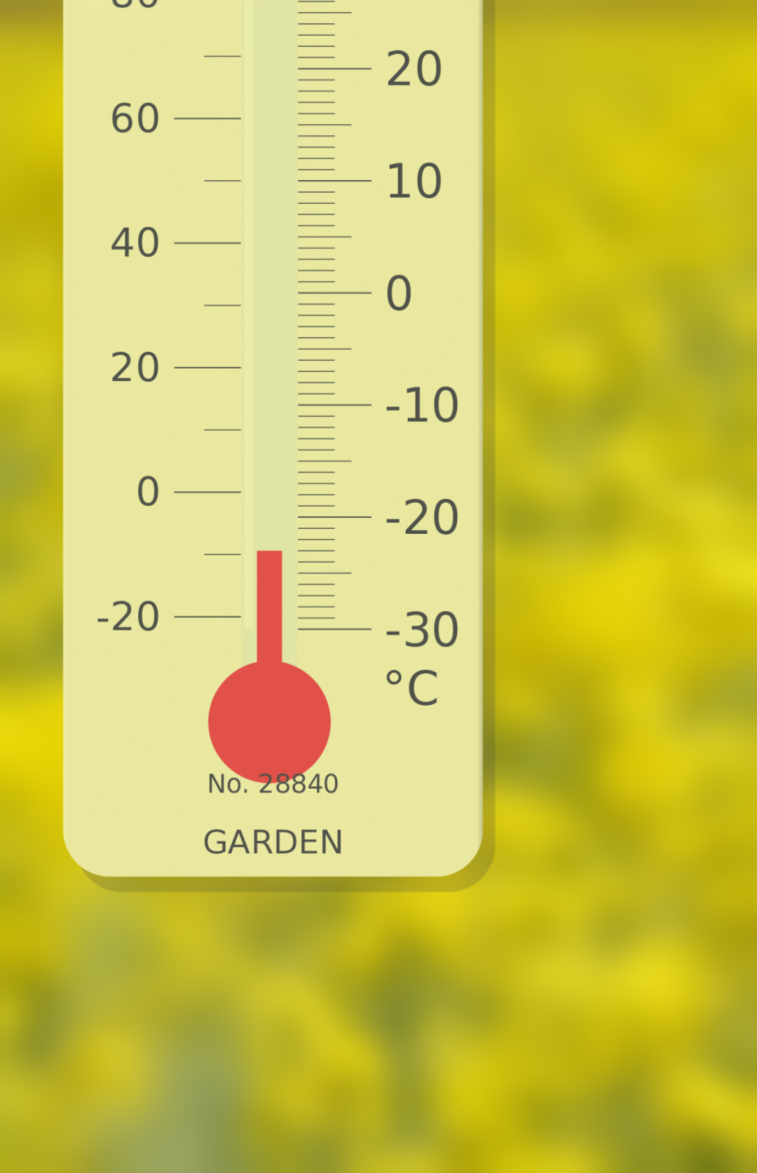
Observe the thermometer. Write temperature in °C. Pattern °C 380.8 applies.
°C -23
